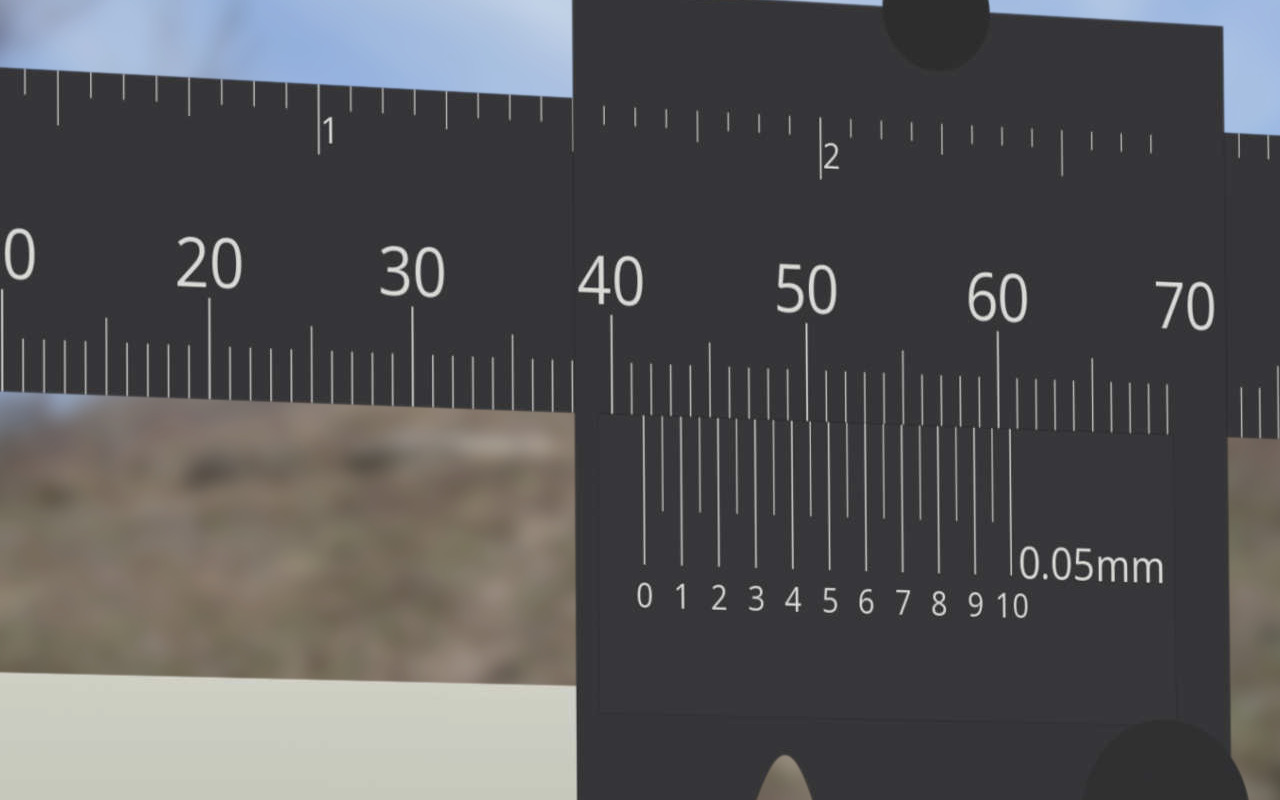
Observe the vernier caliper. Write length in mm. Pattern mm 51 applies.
mm 41.6
